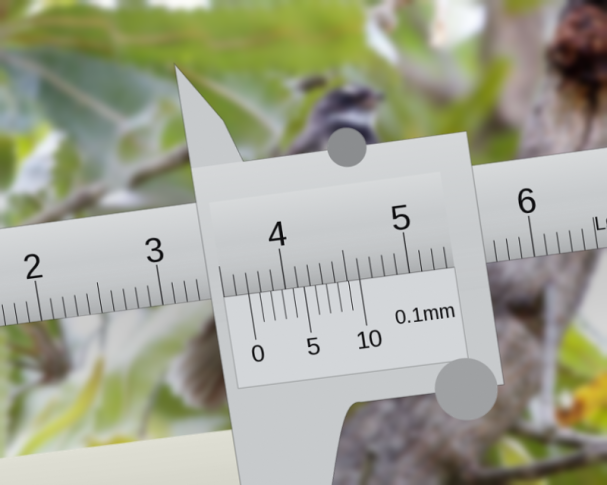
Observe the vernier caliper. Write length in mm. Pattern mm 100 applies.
mm 37.0
